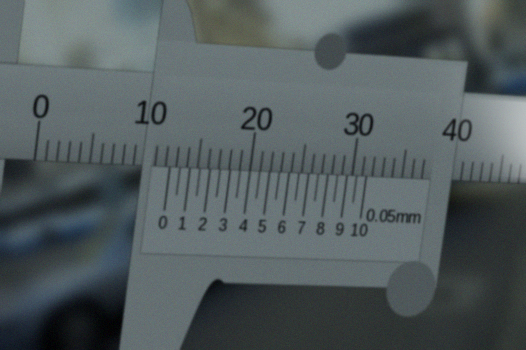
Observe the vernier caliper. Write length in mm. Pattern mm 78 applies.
mm 12.4
